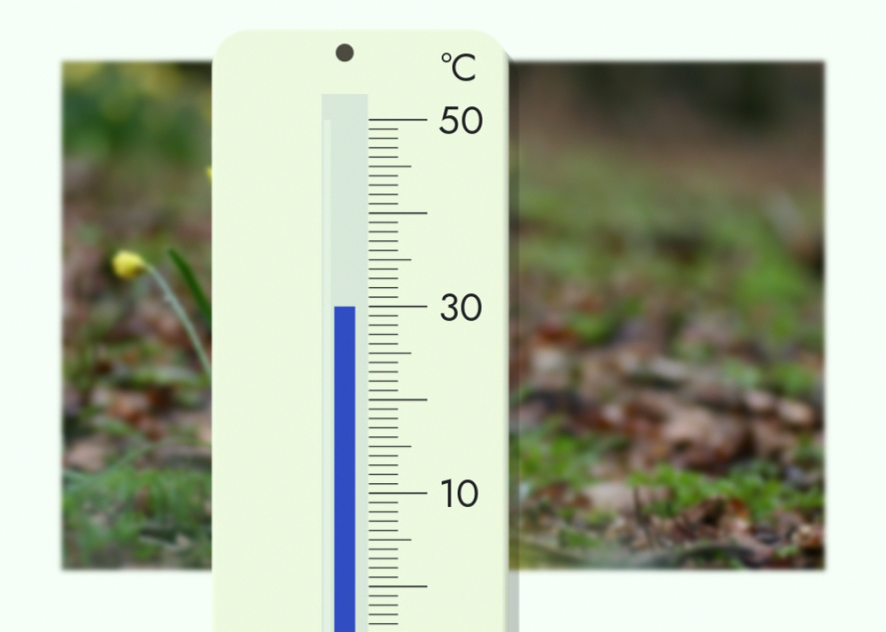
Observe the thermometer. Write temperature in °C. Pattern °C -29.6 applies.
°C 30
